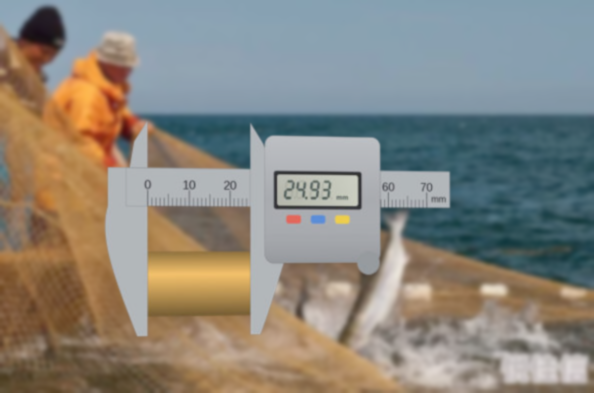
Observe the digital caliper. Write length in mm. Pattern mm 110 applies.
mm 24.93
